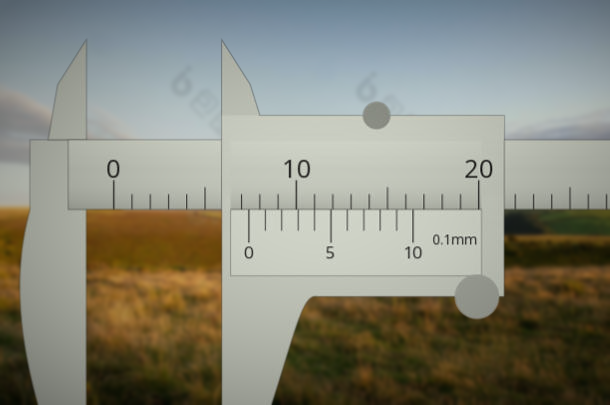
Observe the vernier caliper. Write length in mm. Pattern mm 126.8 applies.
mm 7.4
